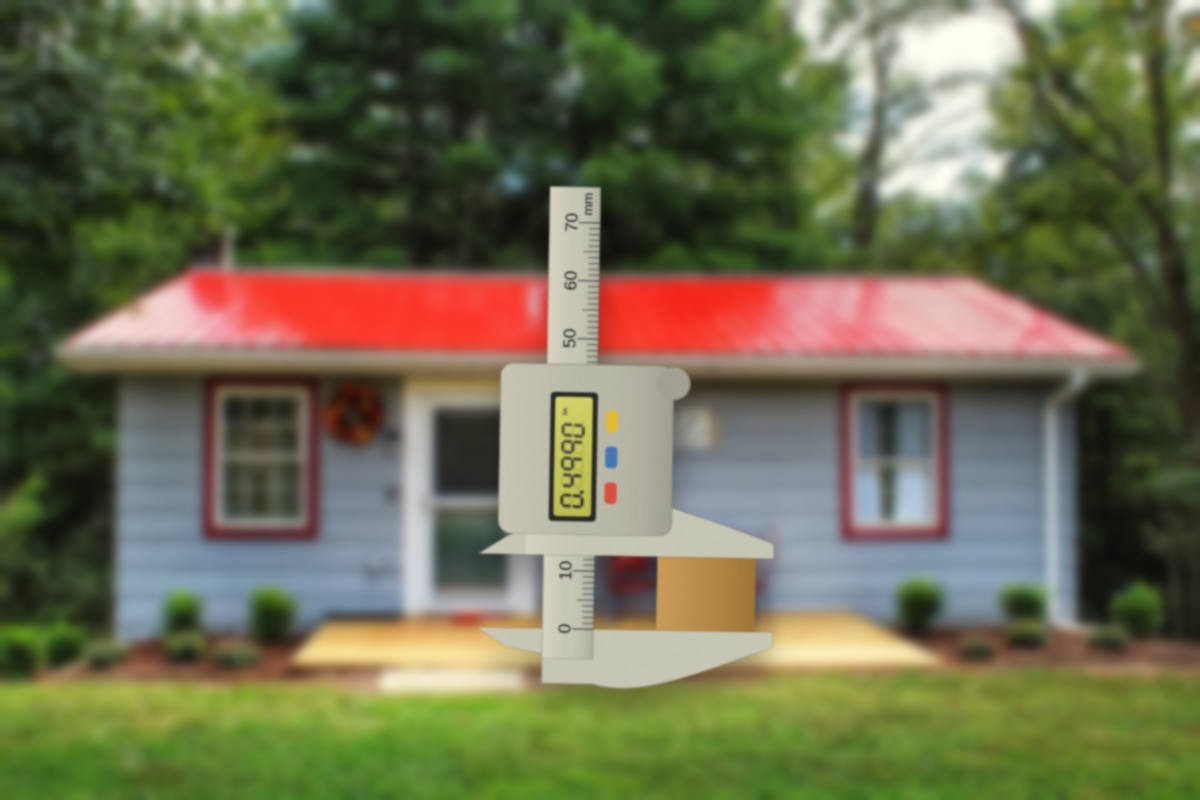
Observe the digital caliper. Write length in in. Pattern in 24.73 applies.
in 0.4990
